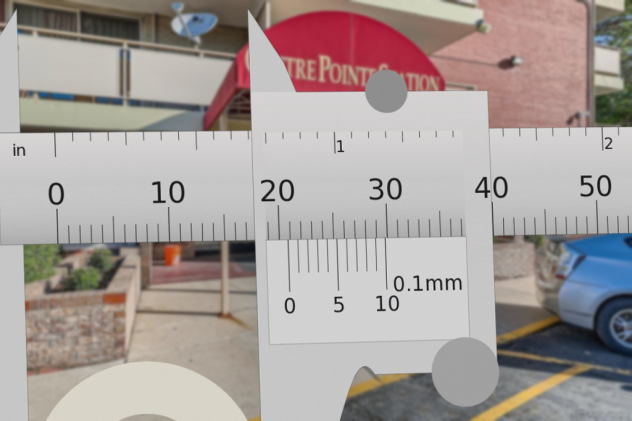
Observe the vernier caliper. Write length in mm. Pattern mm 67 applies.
mm 20.8
